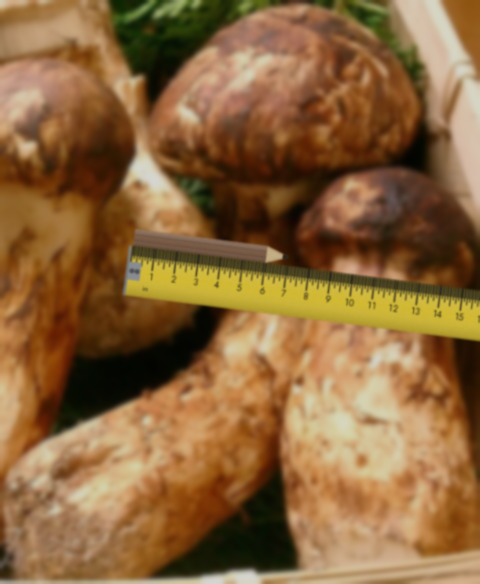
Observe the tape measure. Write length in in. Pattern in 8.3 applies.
in 7
